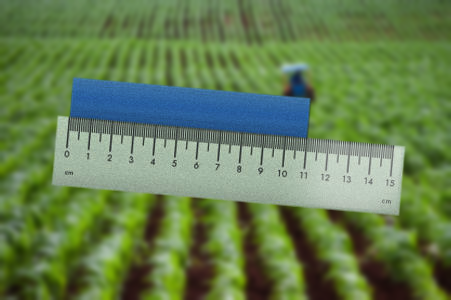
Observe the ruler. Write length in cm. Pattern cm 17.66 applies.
cm 11
